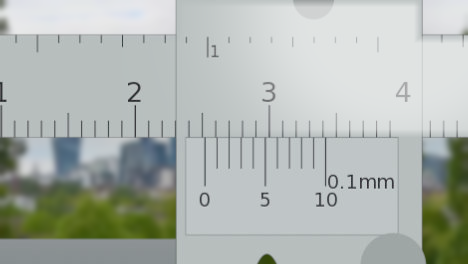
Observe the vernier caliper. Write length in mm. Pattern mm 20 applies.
mm 25.2
